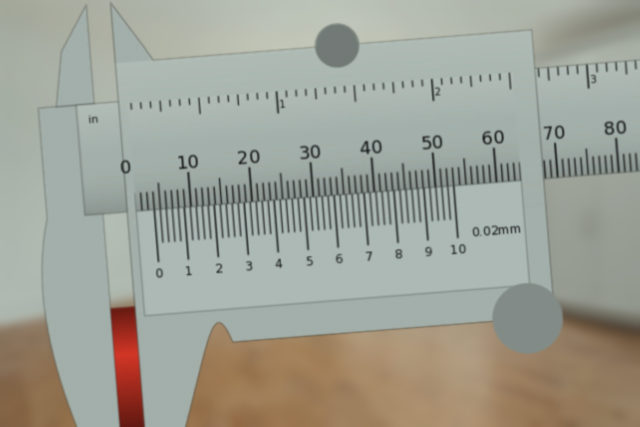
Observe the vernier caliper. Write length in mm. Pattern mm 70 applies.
mm 4.0
